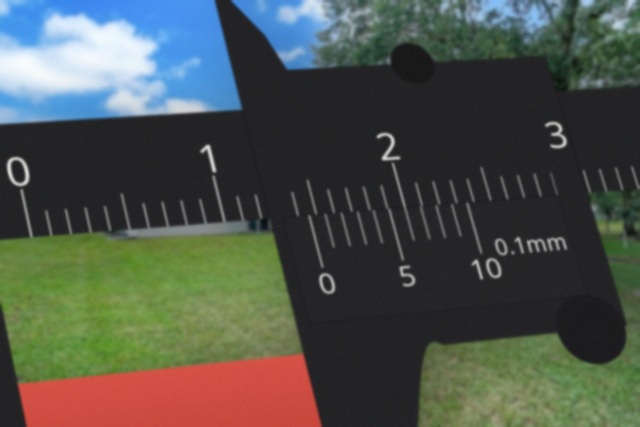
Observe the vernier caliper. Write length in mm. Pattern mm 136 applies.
mm 14.6
